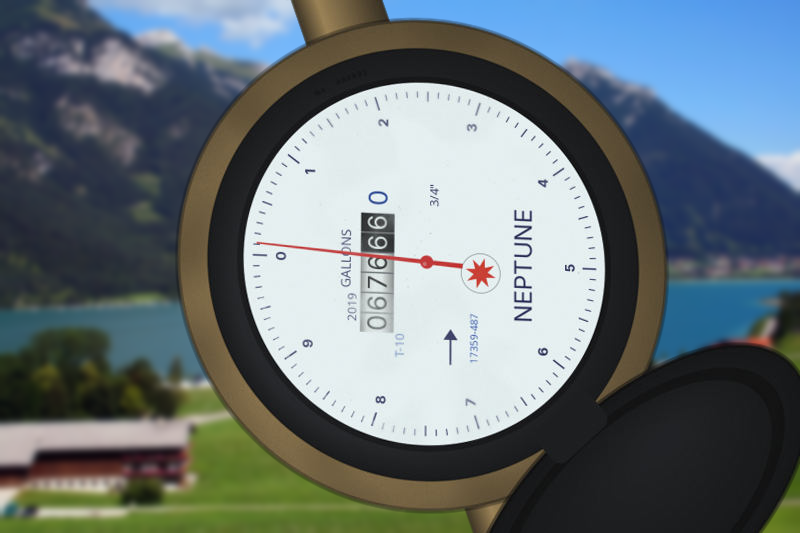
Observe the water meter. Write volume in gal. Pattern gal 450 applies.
gal 676660.1
